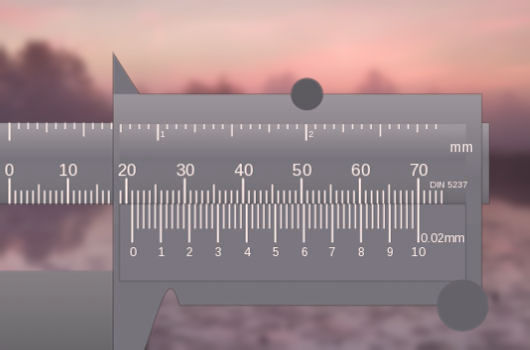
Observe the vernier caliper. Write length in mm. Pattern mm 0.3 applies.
mm 21.0
